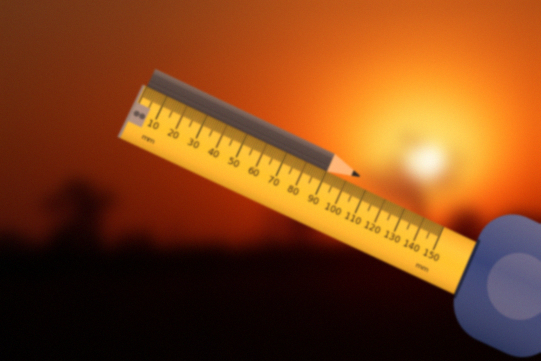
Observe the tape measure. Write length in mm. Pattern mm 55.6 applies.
mm 105
